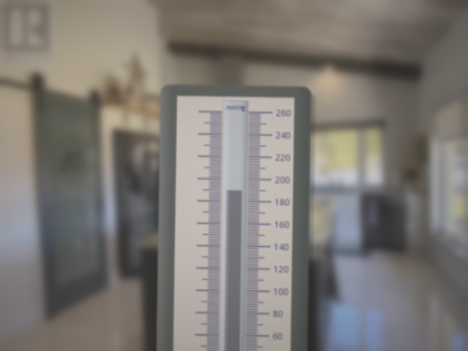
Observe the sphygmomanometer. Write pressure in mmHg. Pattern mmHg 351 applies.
mmHg 190
